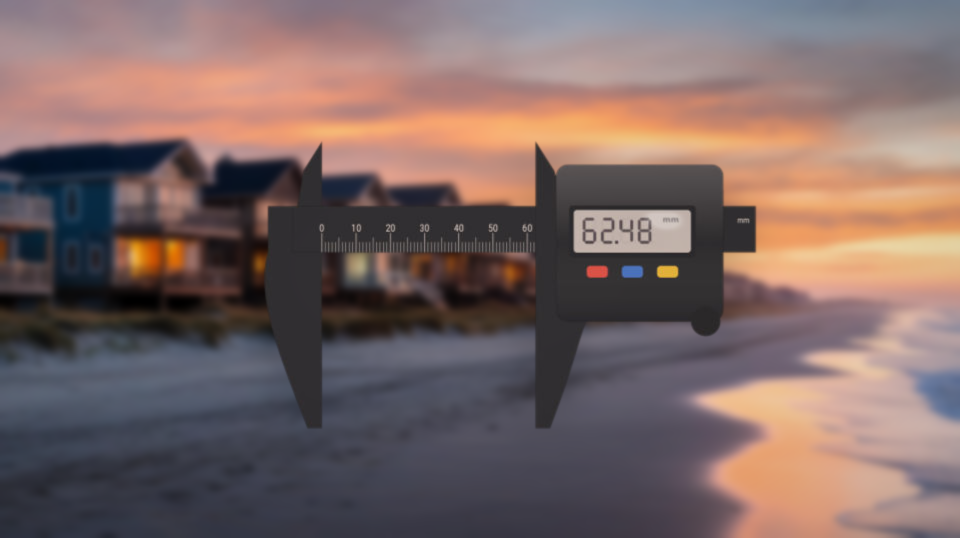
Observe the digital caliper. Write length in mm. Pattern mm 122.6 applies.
mm 62.48
